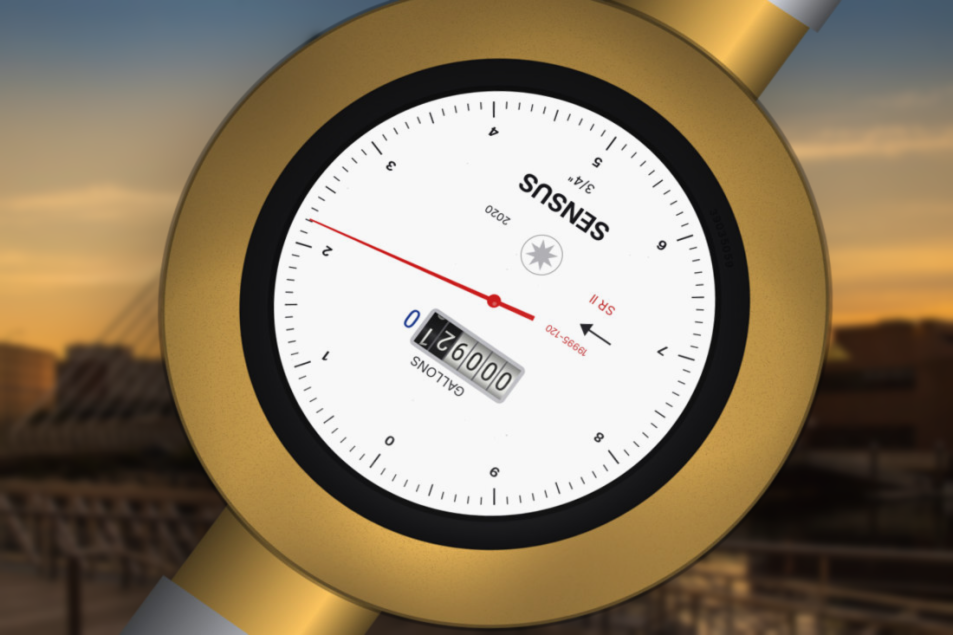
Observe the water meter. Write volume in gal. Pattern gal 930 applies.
gal 9212.2
